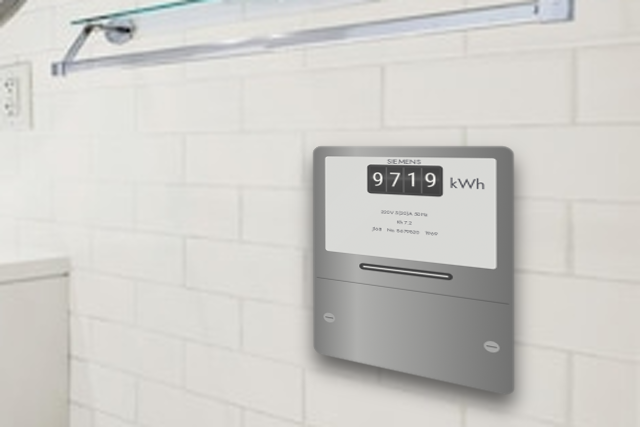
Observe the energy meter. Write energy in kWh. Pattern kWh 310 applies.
kWh 9719
